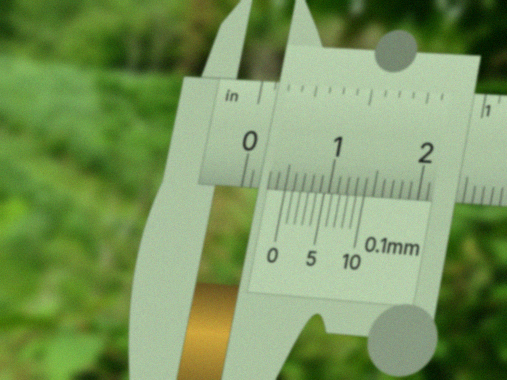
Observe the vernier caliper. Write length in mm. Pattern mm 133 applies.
mm 5.0
